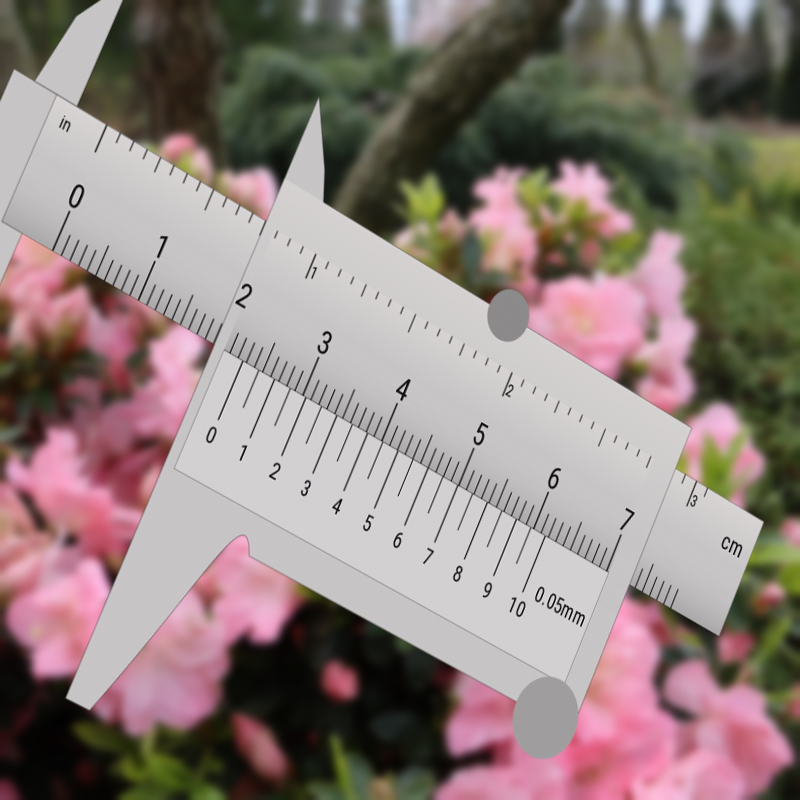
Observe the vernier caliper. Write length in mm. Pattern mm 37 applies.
mm 22.6
